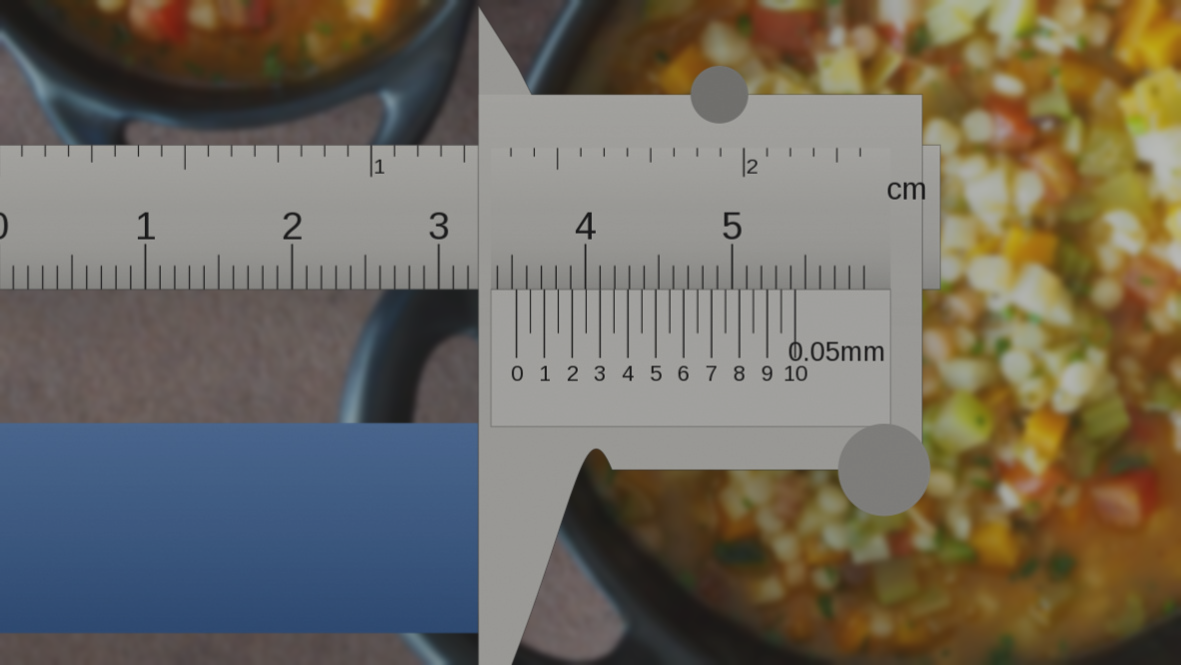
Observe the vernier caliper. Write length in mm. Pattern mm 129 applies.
mm 35.3
